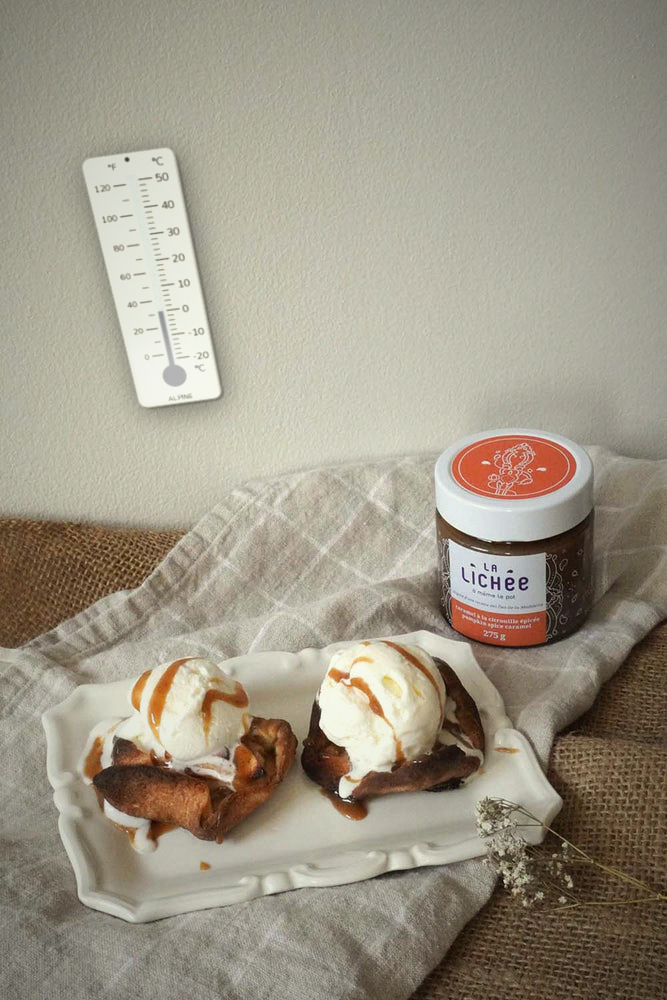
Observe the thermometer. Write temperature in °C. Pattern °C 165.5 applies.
°C 0
